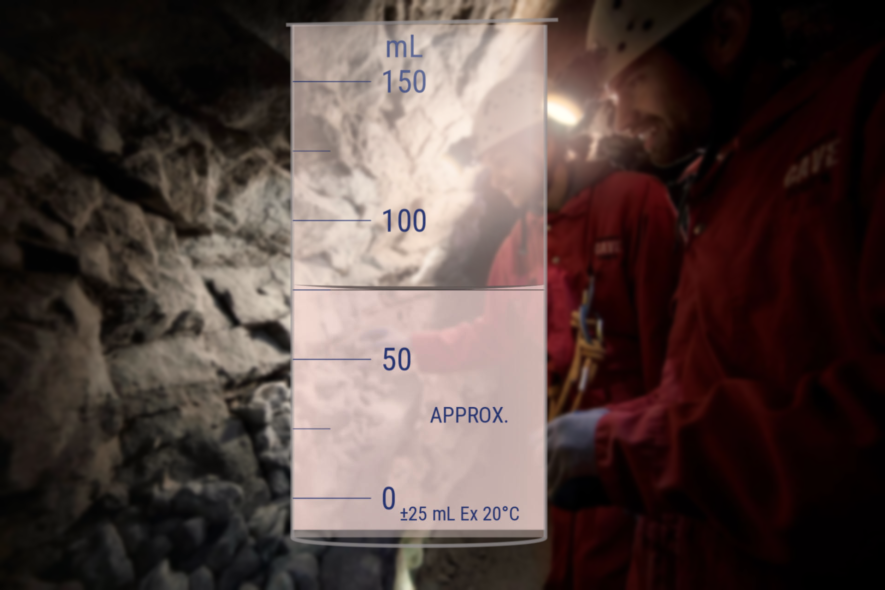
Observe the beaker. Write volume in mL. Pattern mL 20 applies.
mL 75
